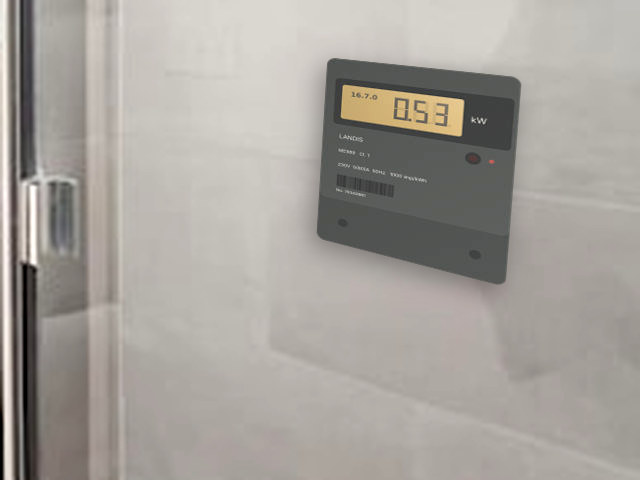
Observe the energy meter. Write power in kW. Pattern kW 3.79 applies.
kW 0.53
